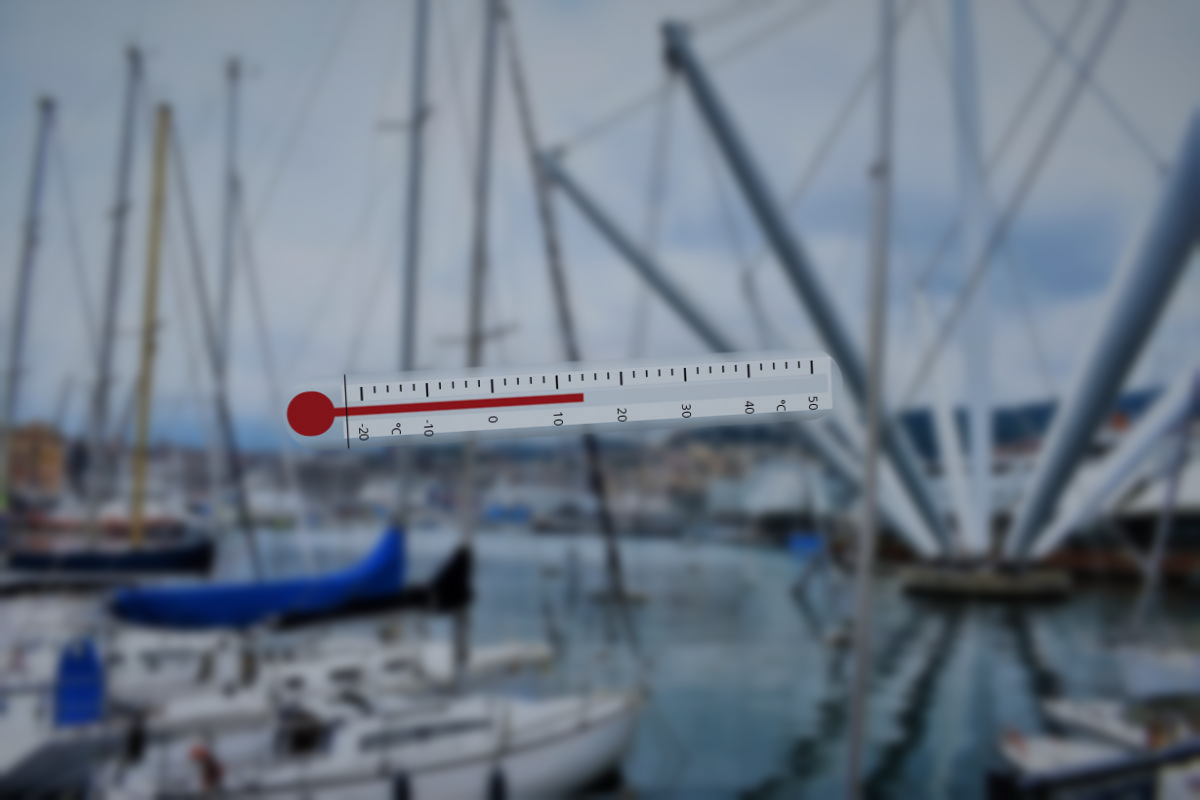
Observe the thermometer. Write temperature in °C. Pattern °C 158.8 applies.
°C 14
